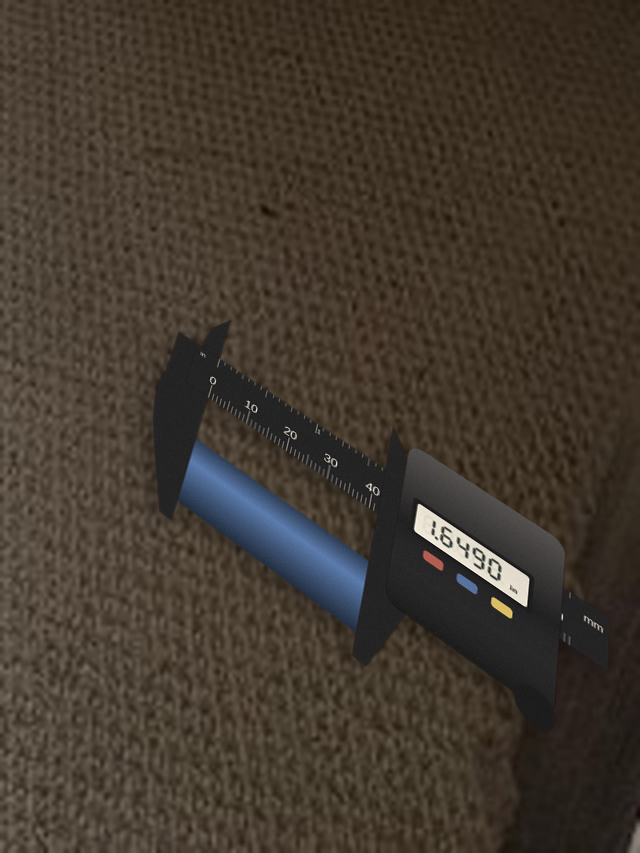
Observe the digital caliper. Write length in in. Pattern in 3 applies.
in 1.6490
